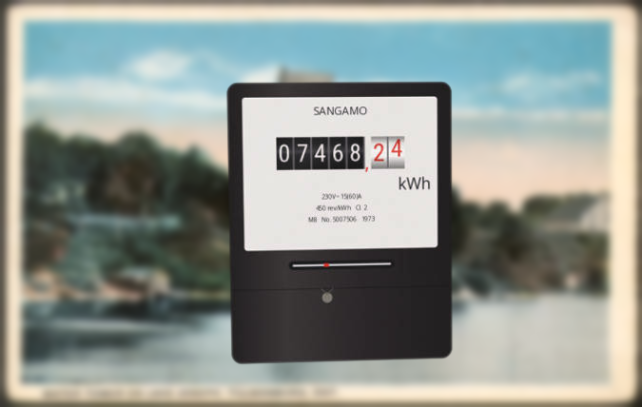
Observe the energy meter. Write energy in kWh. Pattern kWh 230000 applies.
kWh 7468.24
